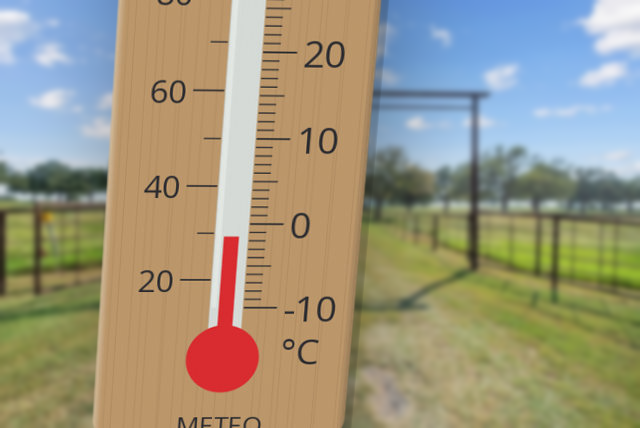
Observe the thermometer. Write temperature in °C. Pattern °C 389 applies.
°C -1.5
